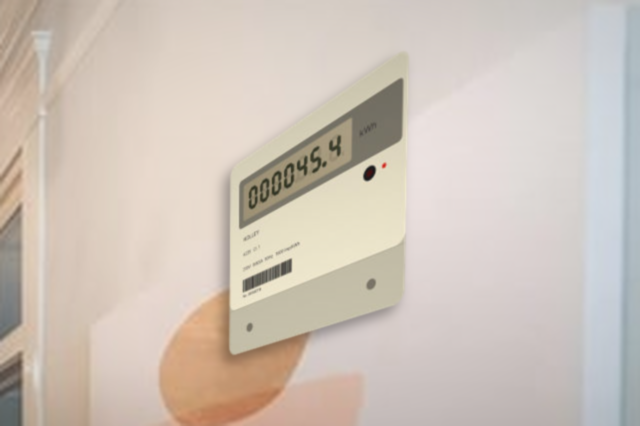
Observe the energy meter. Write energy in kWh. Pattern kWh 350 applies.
kWh 45.4
